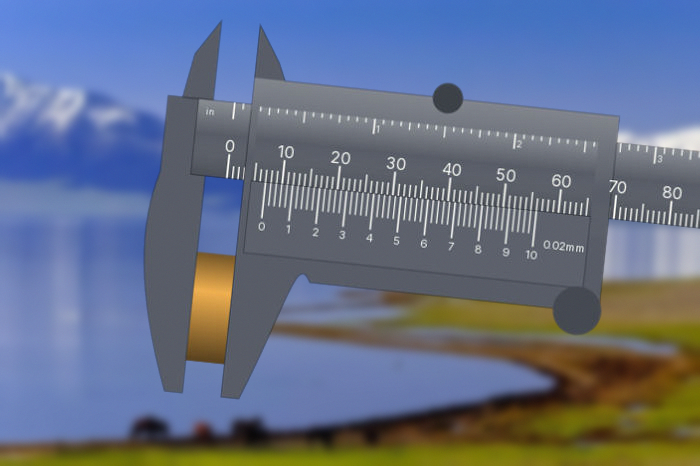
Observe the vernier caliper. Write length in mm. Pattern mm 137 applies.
mm 7.0
